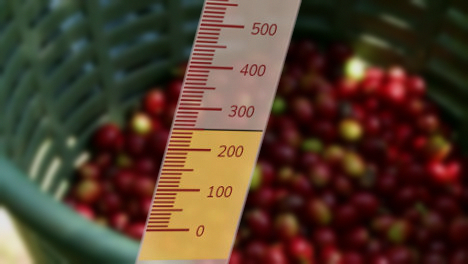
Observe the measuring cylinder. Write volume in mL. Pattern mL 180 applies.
mL 250
